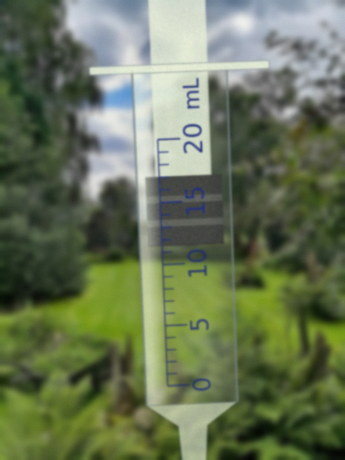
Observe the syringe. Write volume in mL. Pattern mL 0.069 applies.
mL 11.5
